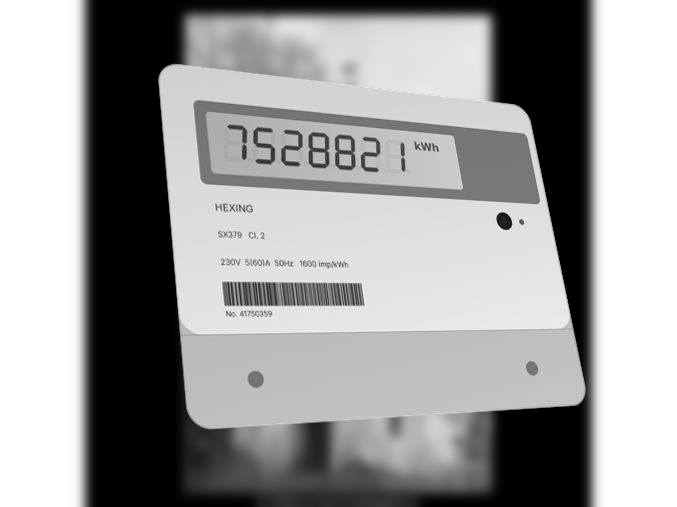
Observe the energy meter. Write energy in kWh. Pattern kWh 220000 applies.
kWh 7528821
